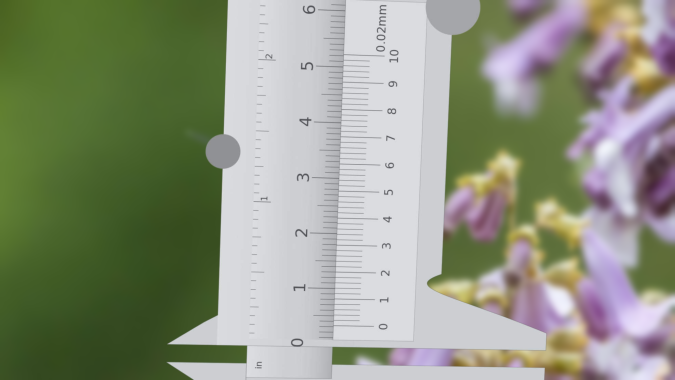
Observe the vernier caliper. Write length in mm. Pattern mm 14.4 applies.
mm 3.2
